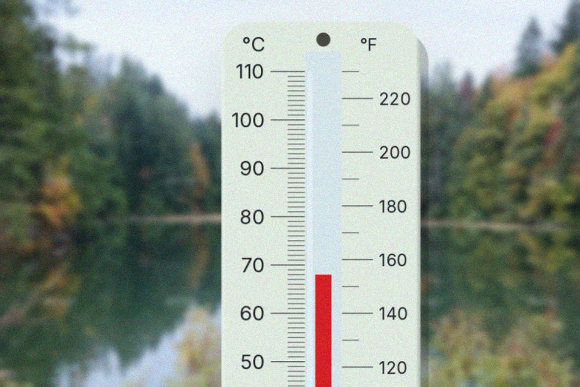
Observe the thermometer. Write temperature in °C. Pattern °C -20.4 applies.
°C 68
